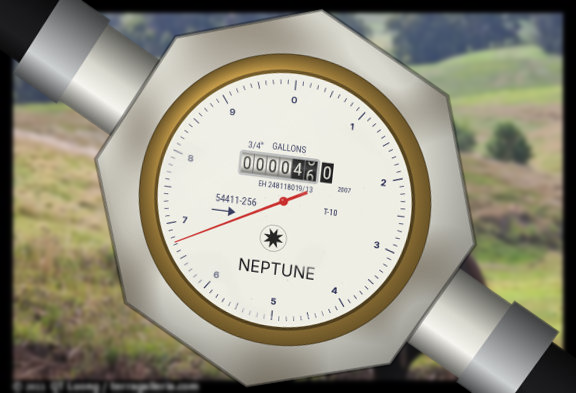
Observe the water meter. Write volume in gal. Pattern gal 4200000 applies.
gal 456.7
